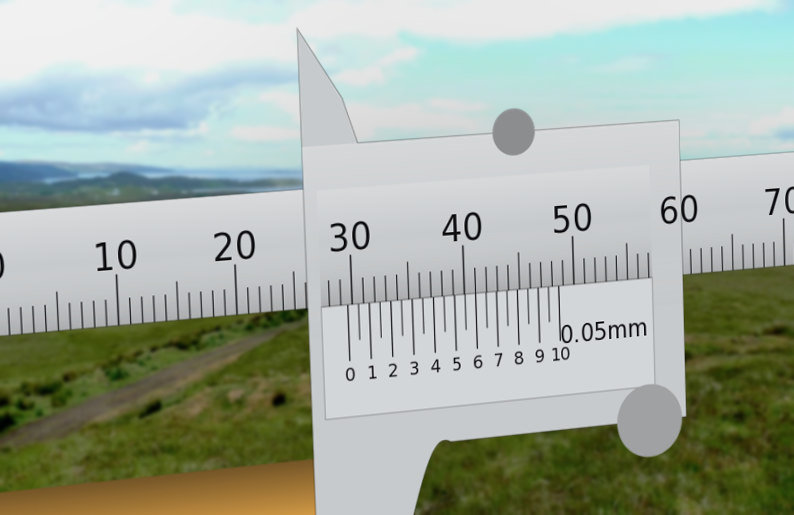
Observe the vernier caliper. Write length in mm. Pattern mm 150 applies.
mm 29.6
